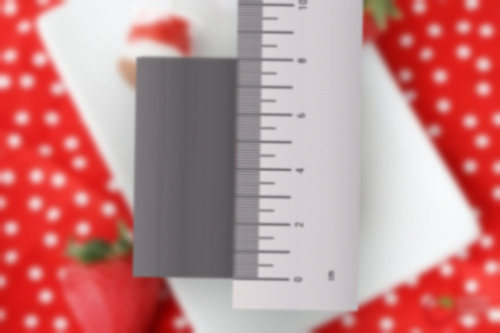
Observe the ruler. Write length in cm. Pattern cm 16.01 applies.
cm 8
